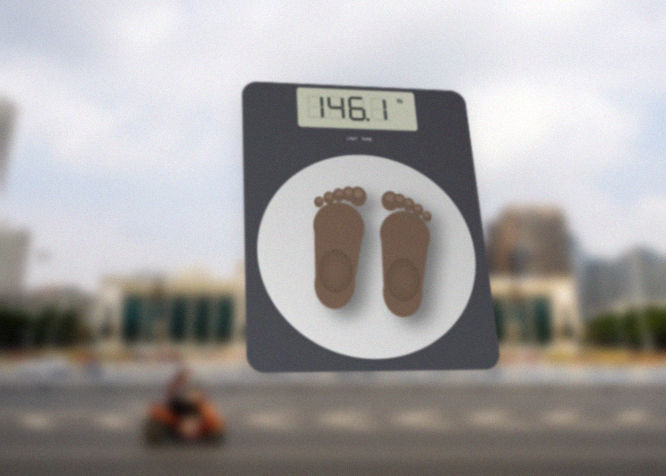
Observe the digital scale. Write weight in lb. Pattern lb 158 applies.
lb 146.1
